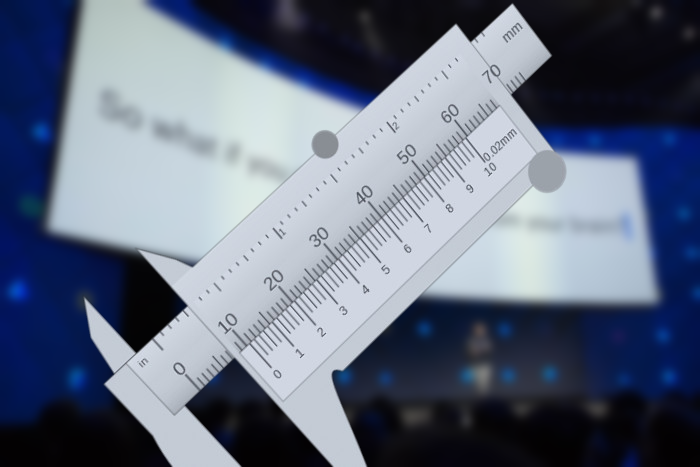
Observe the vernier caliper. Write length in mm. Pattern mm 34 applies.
mm 10.6
